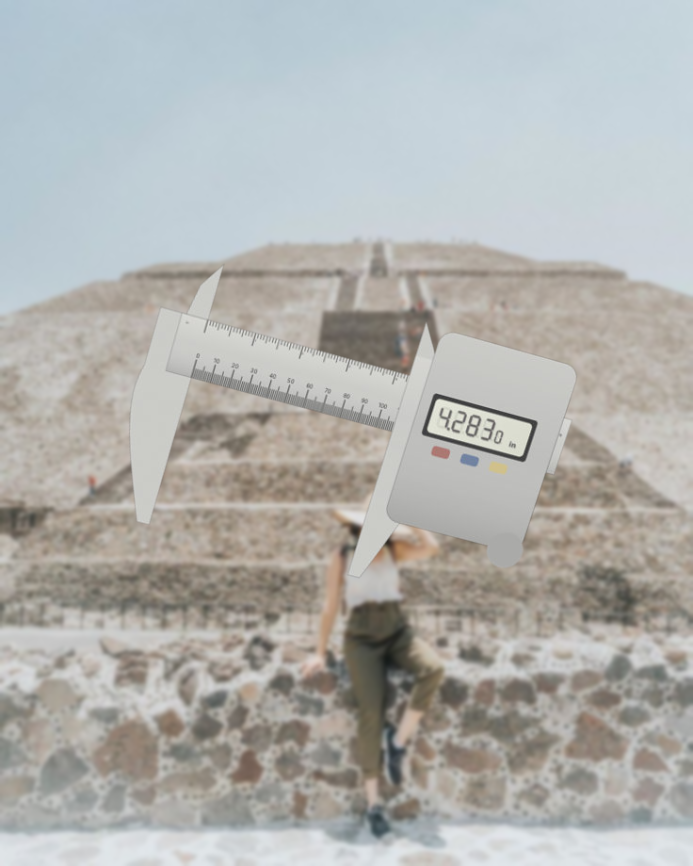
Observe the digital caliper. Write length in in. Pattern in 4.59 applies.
in 4.2830
